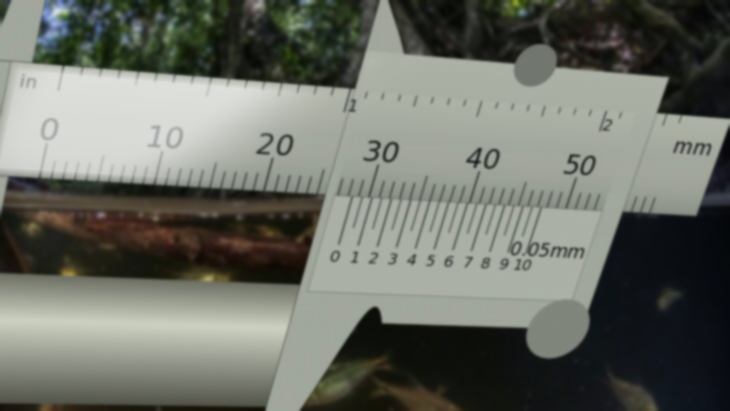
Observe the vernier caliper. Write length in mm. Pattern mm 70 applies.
mm 28.4
